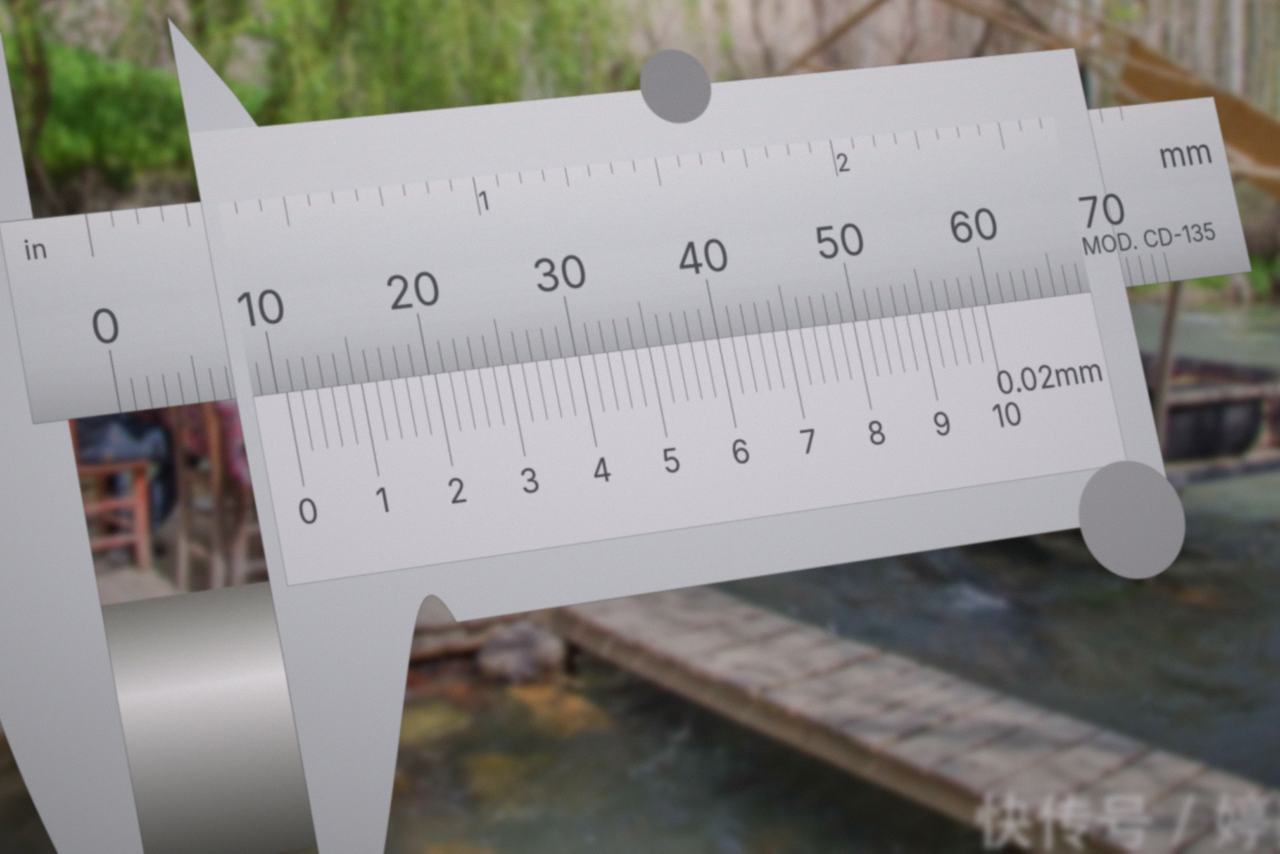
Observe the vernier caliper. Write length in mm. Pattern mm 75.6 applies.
mm 10.6
